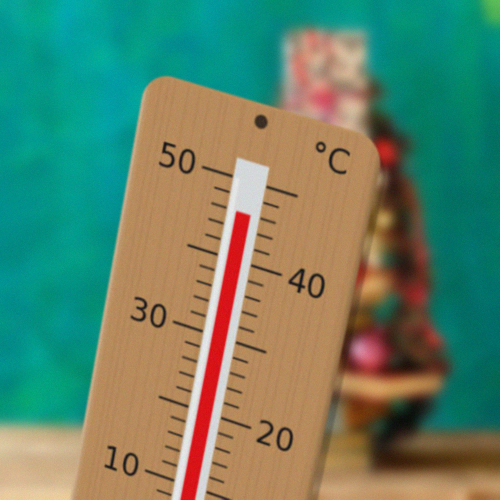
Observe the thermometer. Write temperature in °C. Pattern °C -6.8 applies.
°C 46
